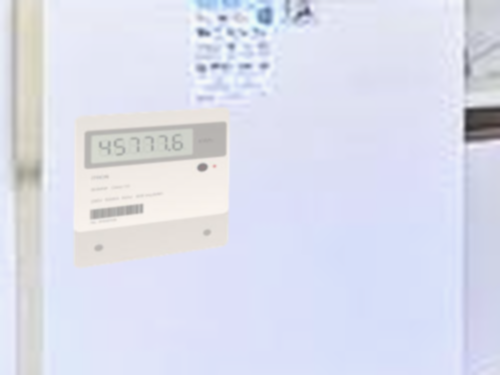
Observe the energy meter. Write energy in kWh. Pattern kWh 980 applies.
kWh 45777.6
